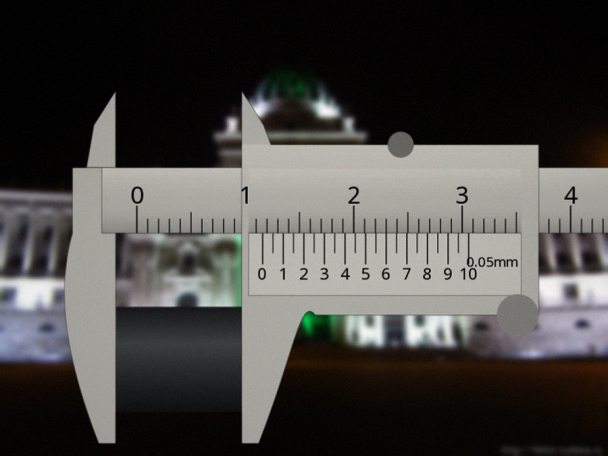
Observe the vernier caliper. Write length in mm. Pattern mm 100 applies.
mm 11.6
